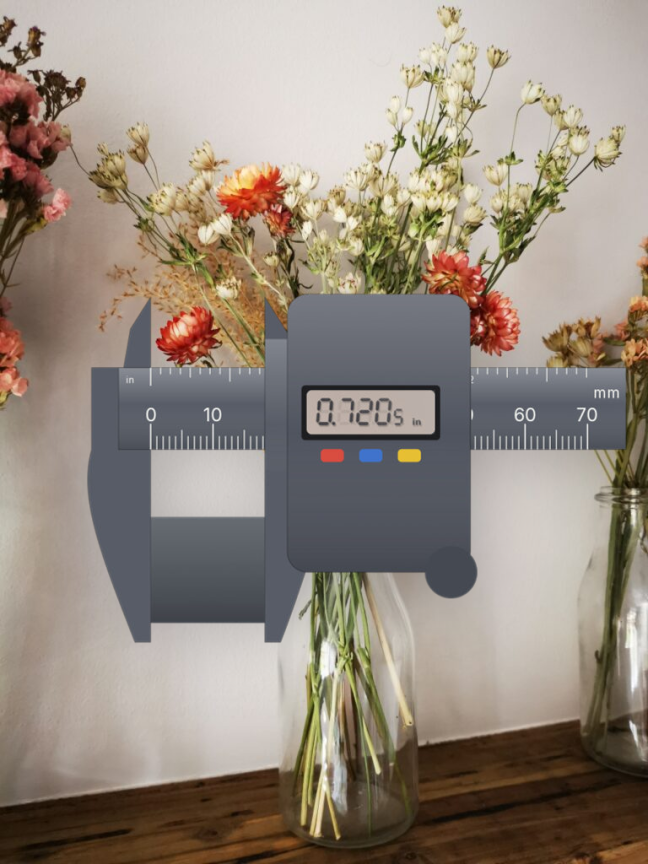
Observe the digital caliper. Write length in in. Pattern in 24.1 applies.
in 0.7205
